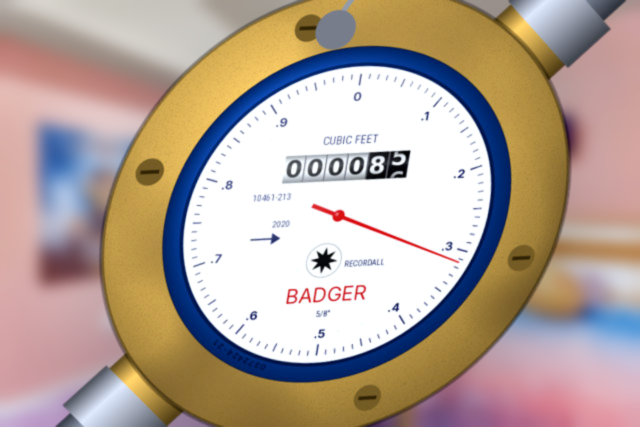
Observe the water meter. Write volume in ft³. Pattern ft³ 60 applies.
ft³ 85.31
